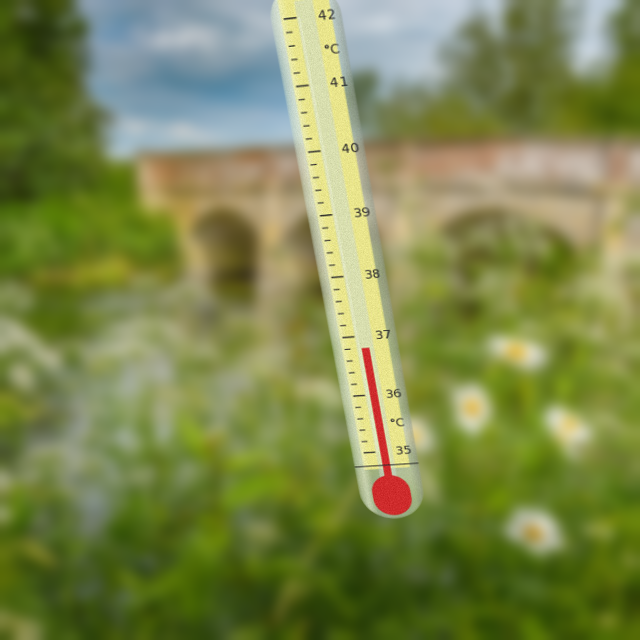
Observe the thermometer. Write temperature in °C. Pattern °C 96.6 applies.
°C 36.8
